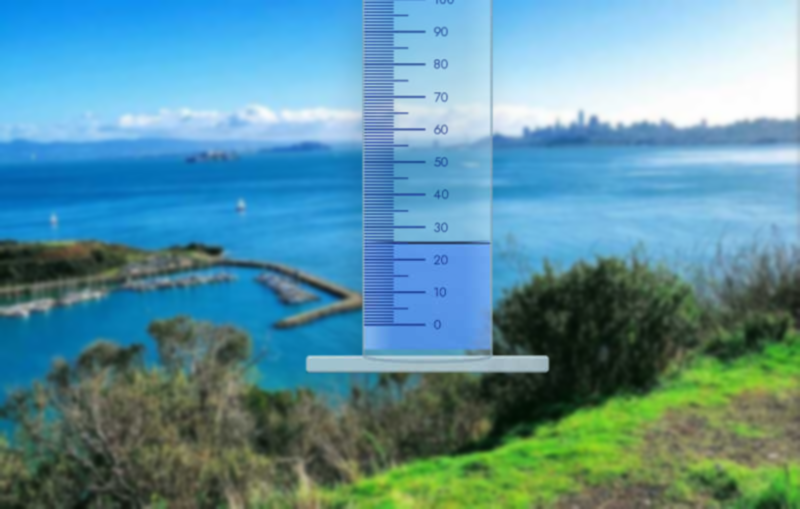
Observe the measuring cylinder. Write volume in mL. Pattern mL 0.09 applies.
mL 25
